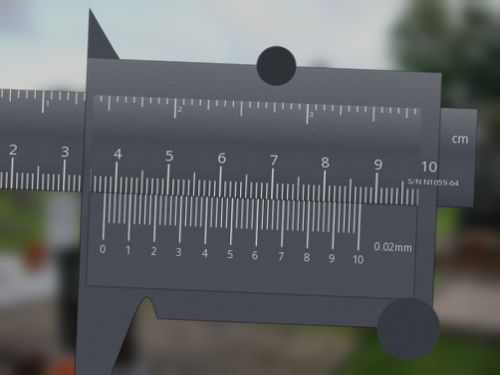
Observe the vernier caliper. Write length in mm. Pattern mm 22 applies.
mm 38.0
